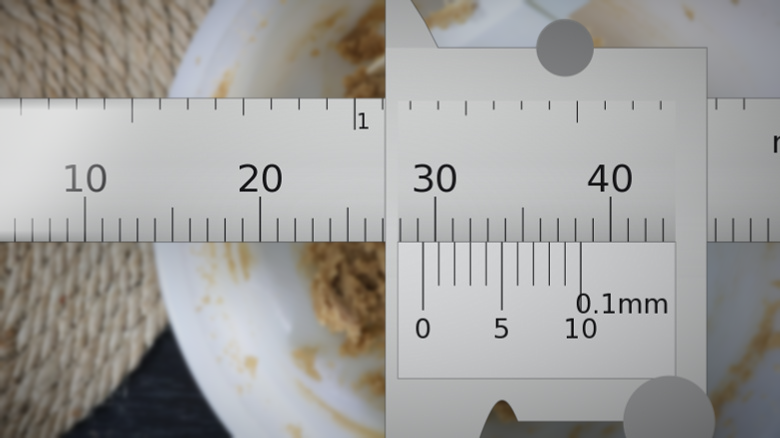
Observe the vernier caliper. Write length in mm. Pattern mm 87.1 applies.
mm 29.3
